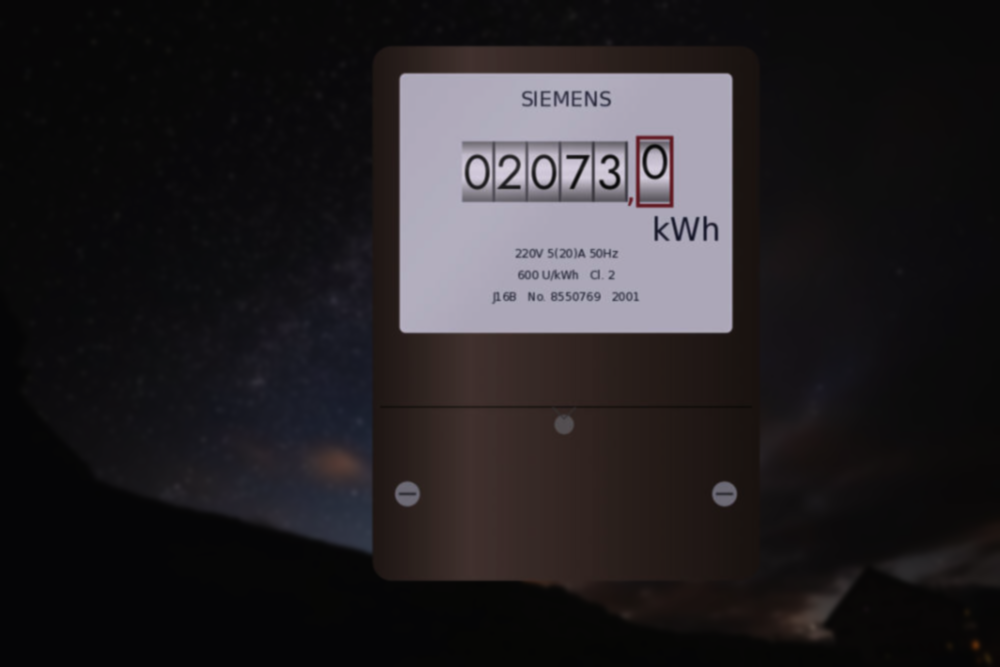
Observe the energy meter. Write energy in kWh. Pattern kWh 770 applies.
kWh 2073.0
